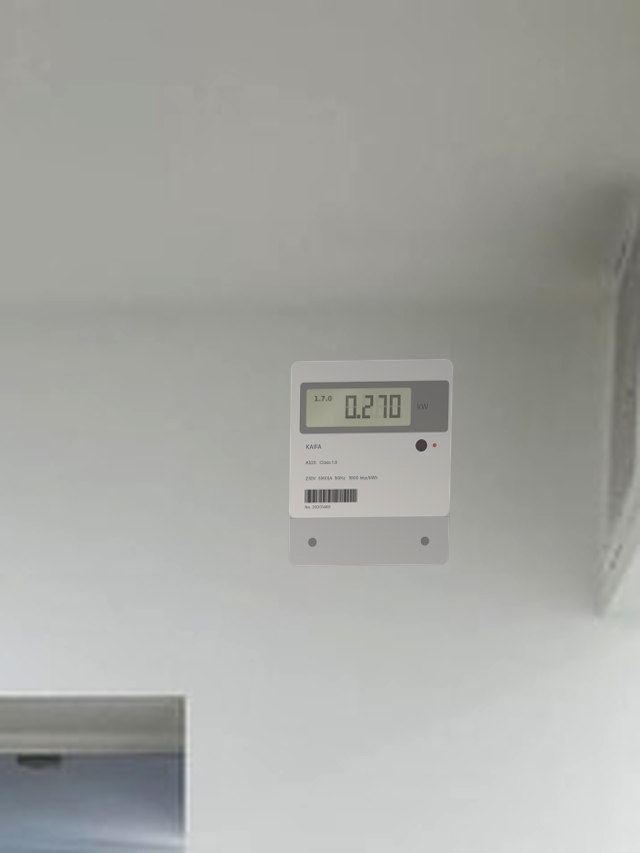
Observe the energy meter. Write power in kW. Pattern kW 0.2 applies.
kW 0.270
